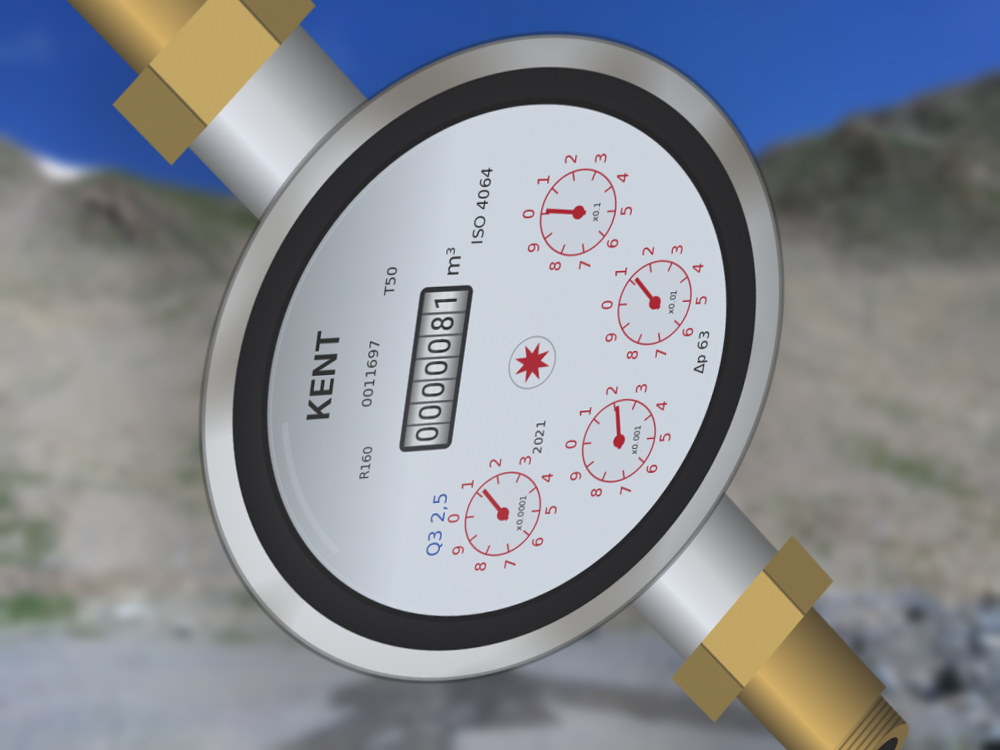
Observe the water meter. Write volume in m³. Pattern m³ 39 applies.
m³ 81.0121
